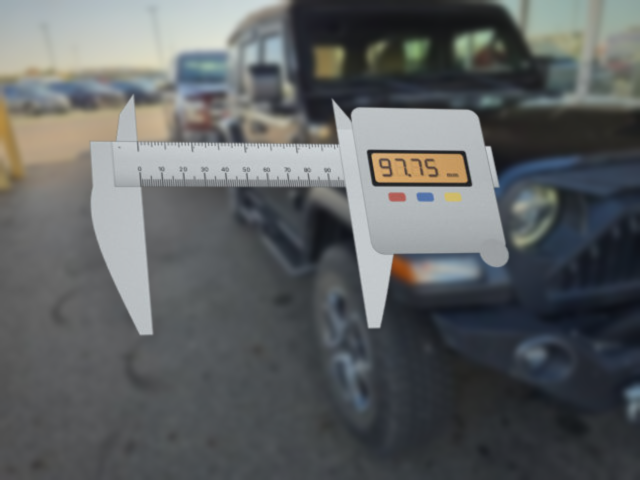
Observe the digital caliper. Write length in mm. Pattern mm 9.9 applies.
mm 97.75
